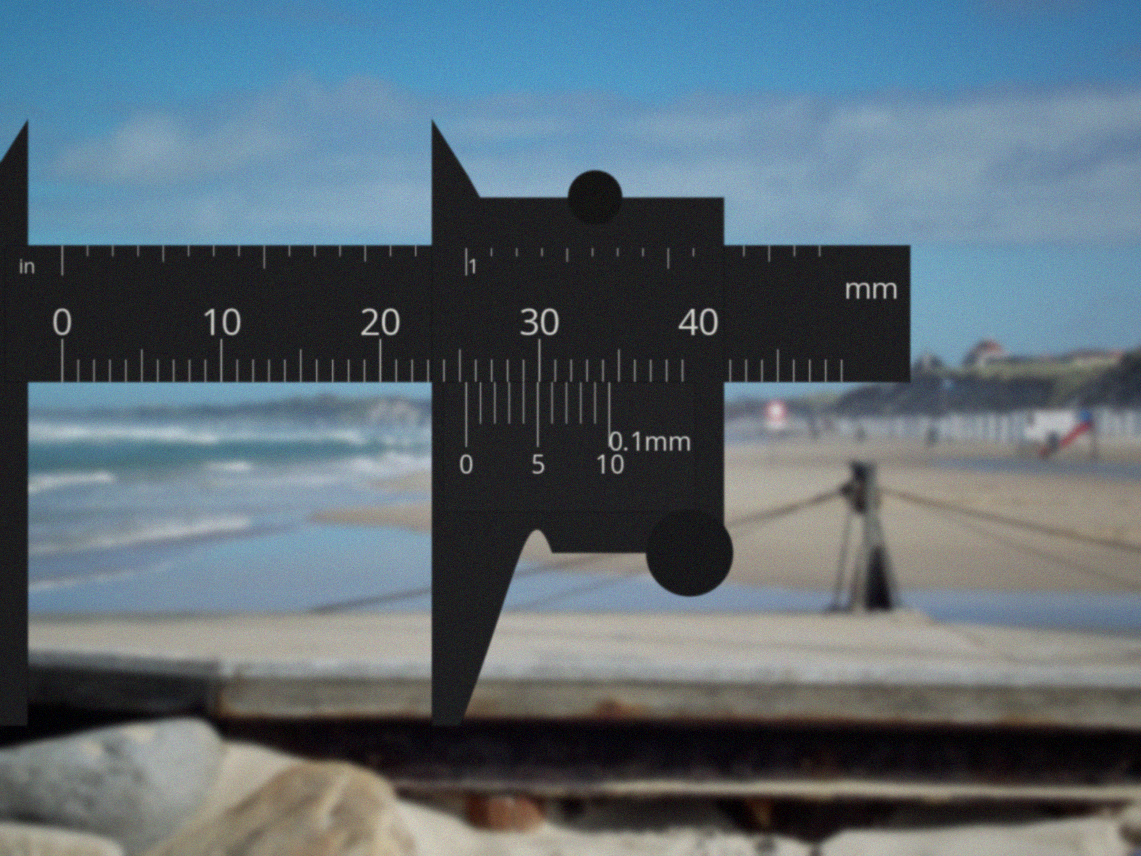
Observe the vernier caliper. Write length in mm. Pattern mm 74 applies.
mm 25.4
